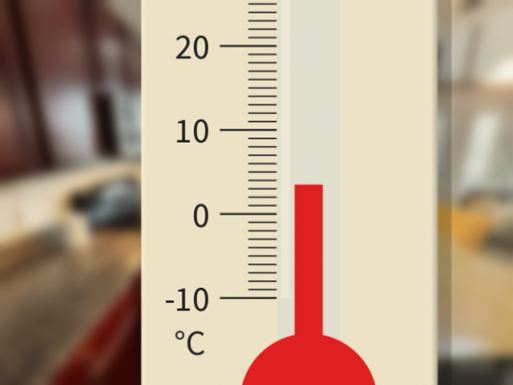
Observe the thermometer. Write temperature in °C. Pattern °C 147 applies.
°C 3.5
